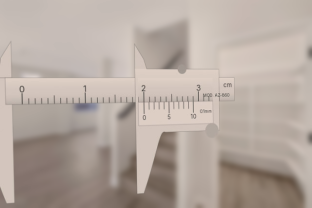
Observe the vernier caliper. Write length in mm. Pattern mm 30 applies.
mm 20.0
